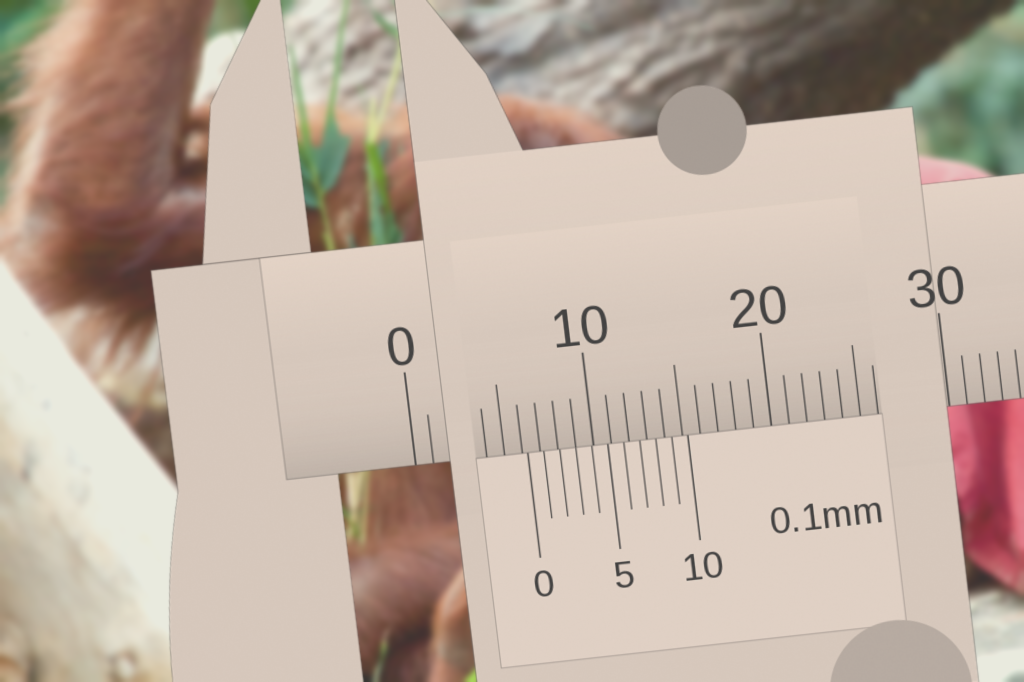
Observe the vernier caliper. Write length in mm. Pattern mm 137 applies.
mm 6.3
